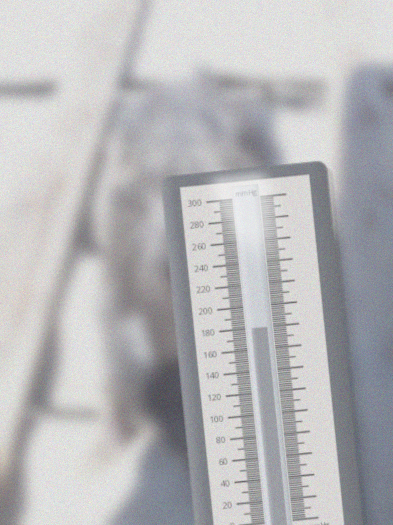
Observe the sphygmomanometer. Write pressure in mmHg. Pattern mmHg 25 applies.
mmHg 180
